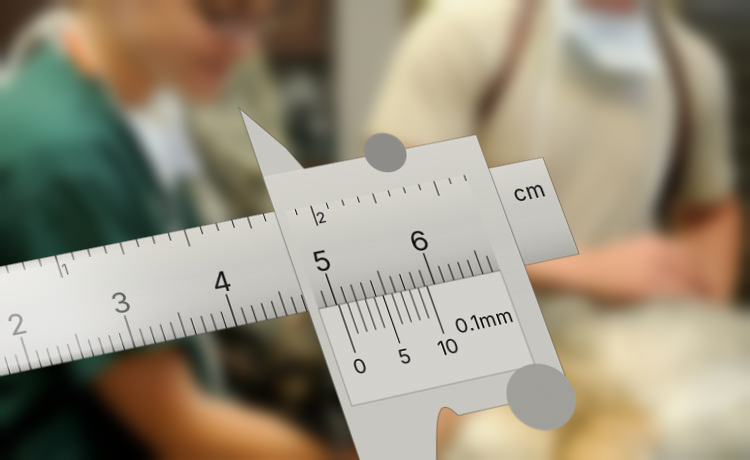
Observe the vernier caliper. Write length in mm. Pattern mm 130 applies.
mm 50.2
